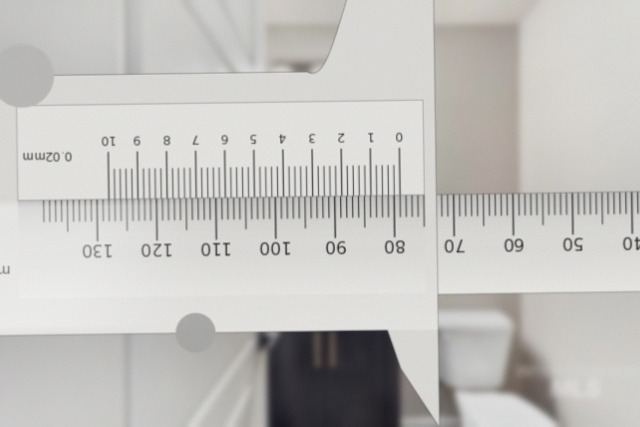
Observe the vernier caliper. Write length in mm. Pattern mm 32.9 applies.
mm 79.0
